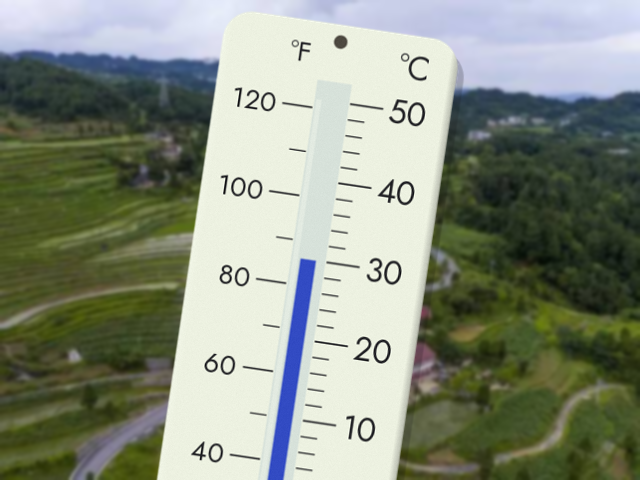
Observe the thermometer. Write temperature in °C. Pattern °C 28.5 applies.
°C 30
